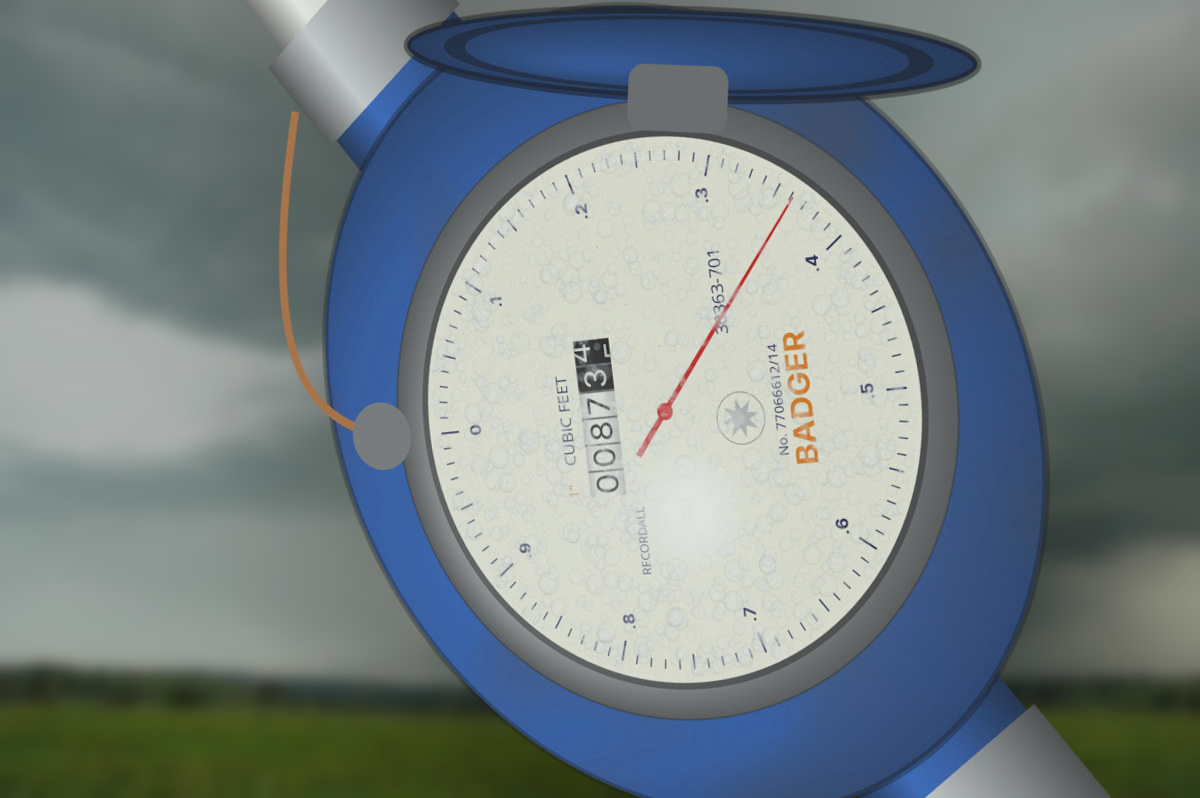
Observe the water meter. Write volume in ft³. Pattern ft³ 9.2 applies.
ft³ 8734.36
